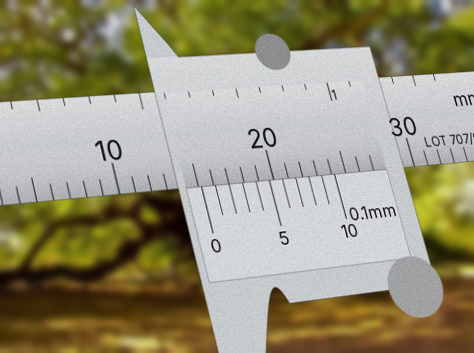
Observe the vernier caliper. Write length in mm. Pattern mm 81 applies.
mm 15.2
